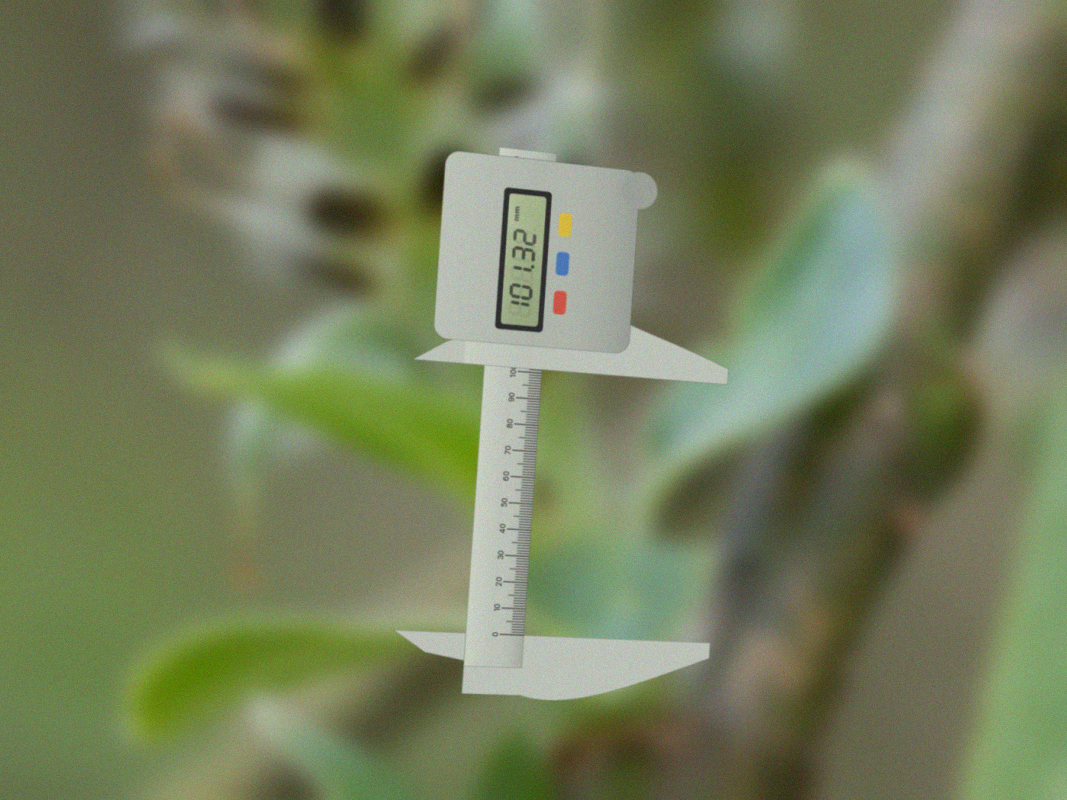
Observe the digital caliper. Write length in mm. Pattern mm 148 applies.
mm 101.32
